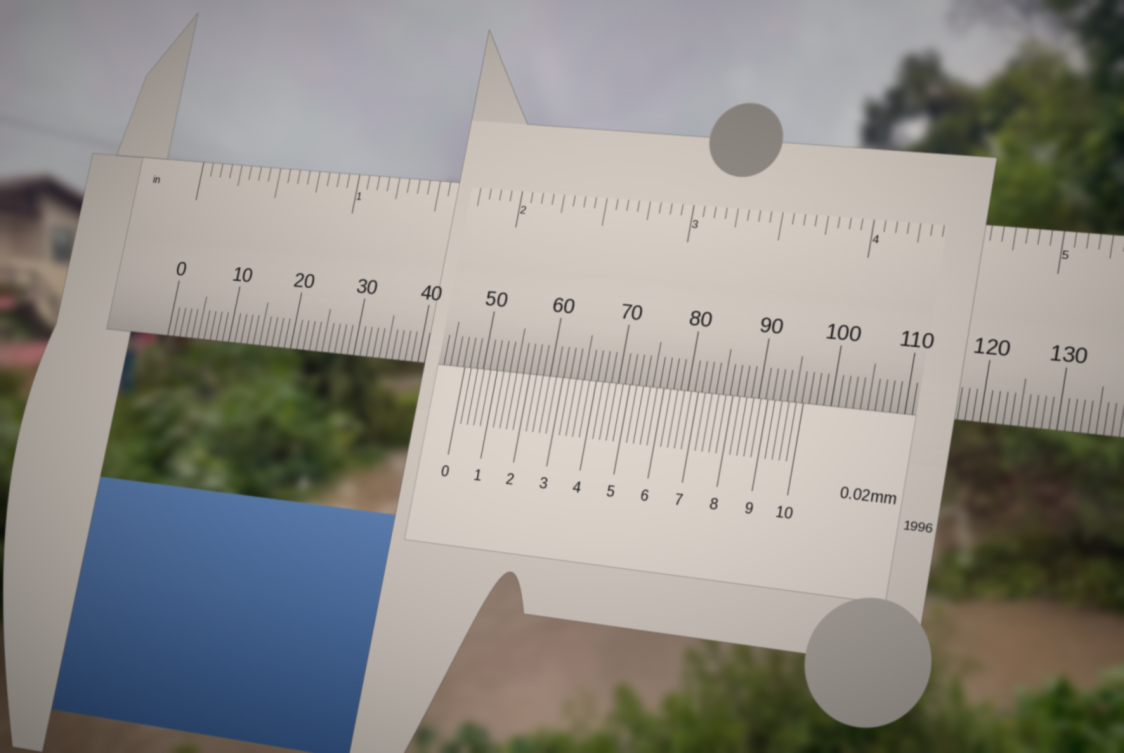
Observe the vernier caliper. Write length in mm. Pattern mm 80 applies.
mm 47.2
